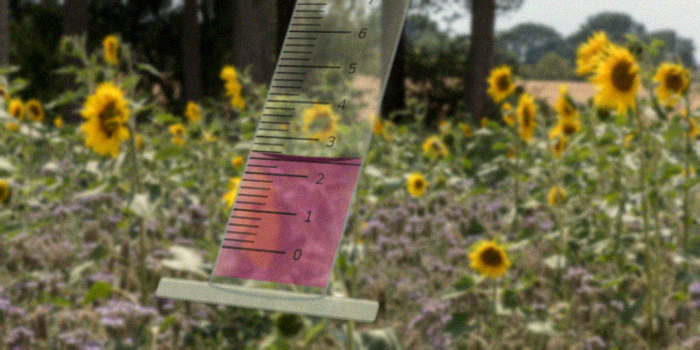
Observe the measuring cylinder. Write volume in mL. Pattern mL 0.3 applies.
mL 2.4
